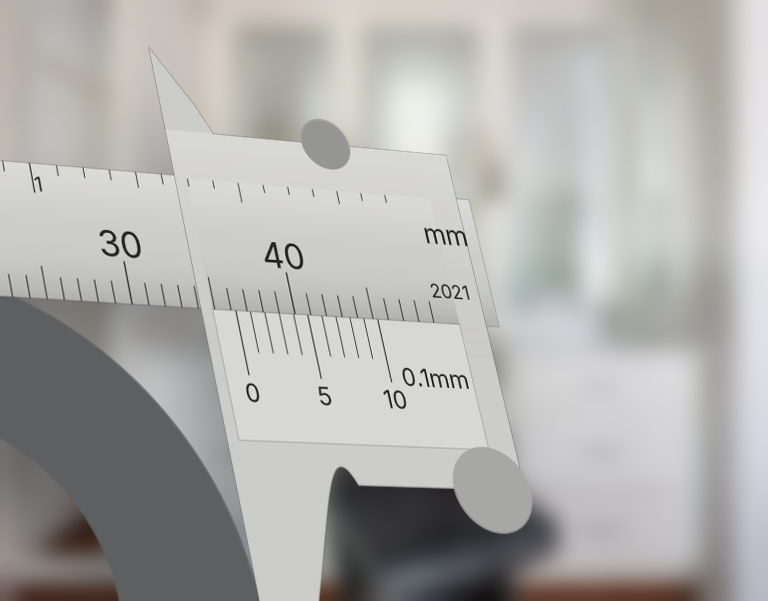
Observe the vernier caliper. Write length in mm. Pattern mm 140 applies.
mm 36.3
